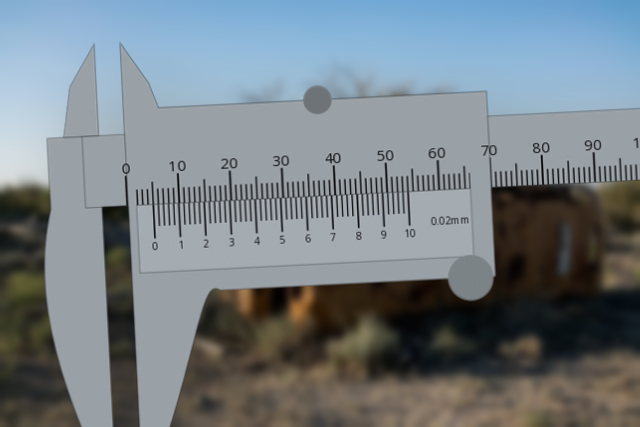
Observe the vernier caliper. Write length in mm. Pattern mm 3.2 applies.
mm 5.0
